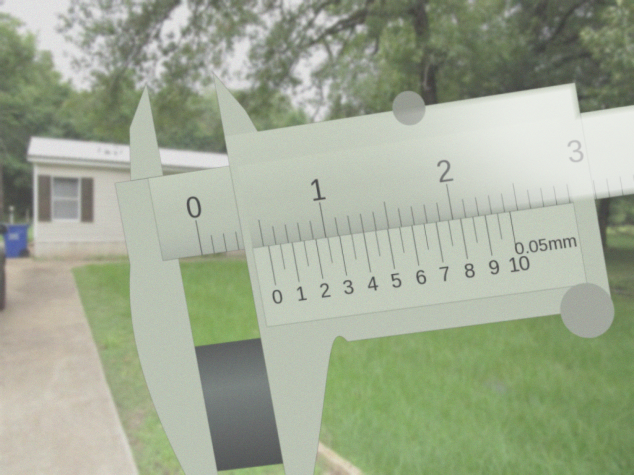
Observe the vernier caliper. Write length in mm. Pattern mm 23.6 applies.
mm 5.4
